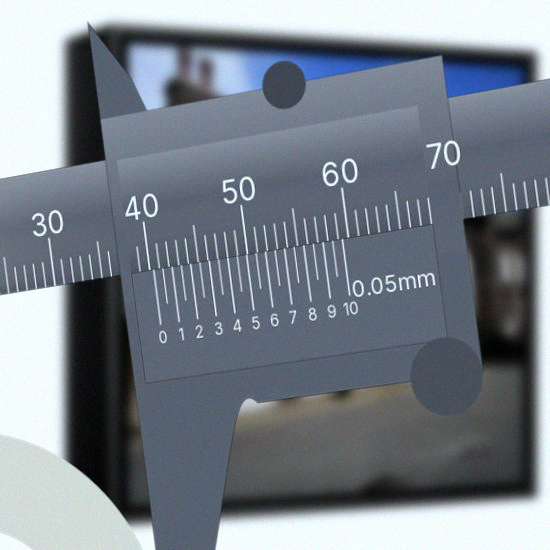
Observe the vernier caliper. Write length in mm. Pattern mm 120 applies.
mm 40.4
